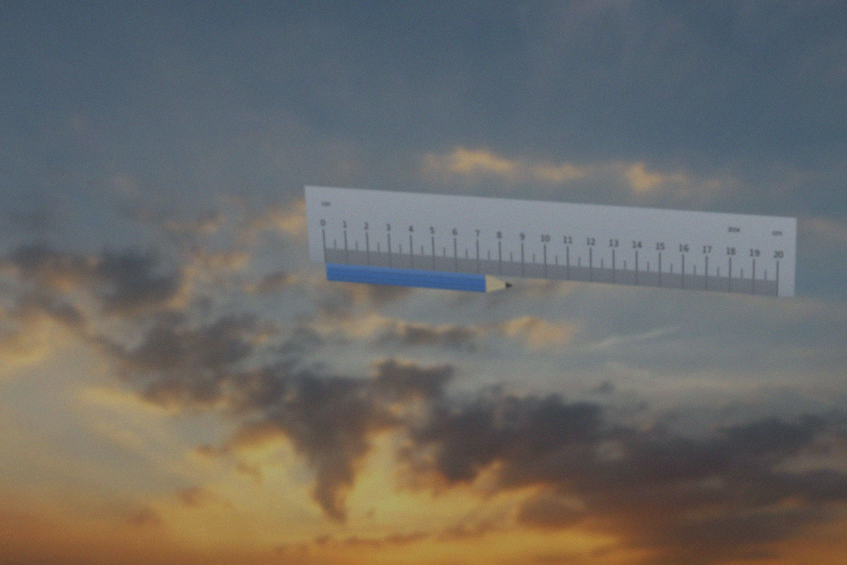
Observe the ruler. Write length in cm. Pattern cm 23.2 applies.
cm 8.5
